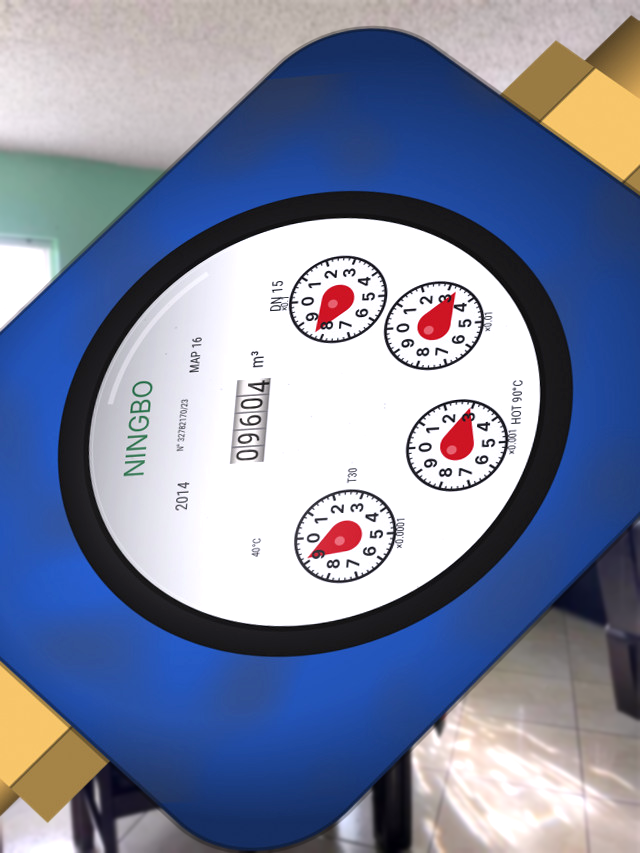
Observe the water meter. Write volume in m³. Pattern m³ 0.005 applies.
m³ 9603.8329
